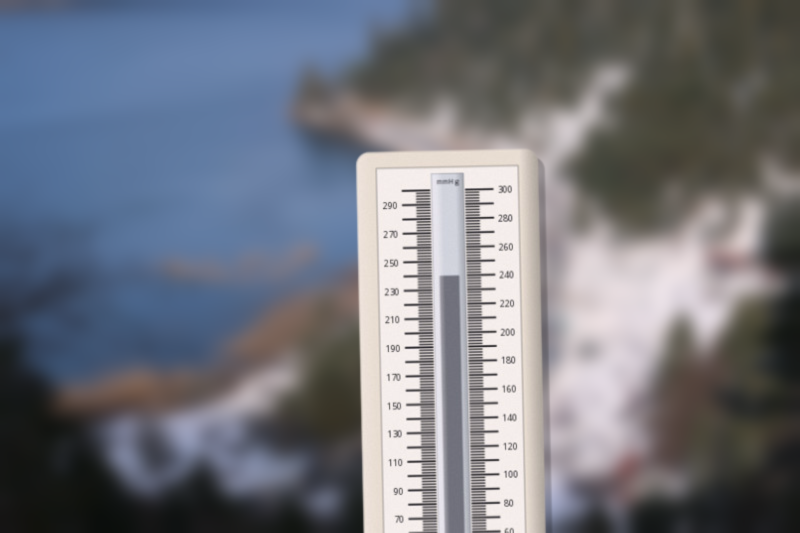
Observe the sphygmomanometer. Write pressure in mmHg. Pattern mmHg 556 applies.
mmHg 240
